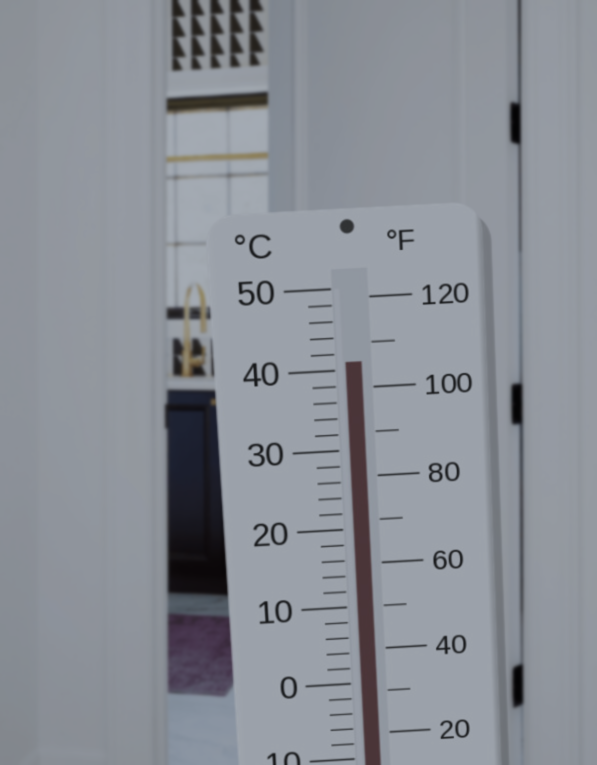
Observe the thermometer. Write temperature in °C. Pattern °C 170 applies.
°C 41
